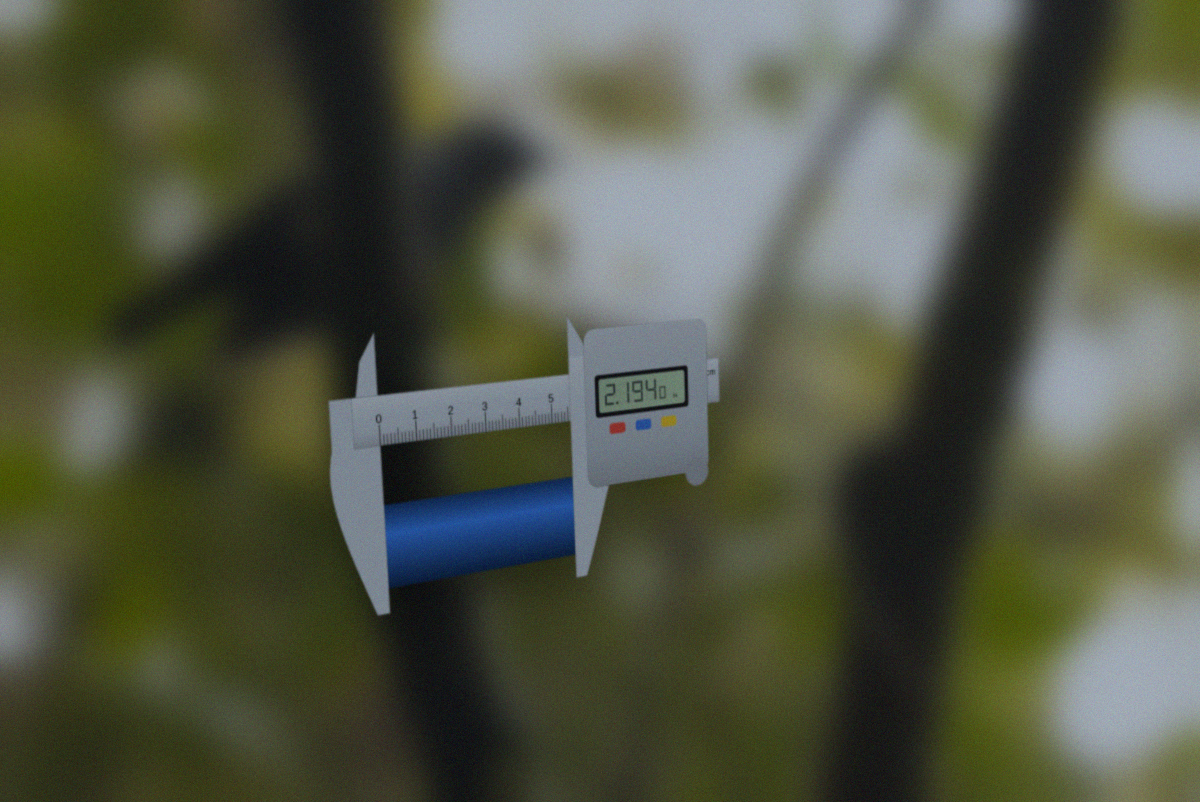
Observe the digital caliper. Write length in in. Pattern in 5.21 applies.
in 2.1940
